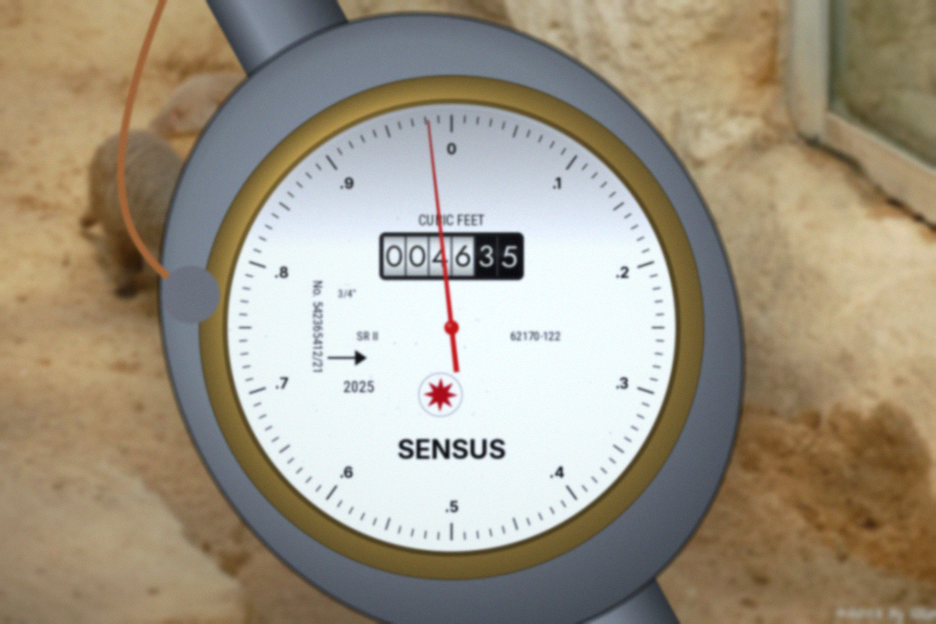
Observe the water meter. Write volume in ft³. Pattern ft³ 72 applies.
ft³ 4634.98
